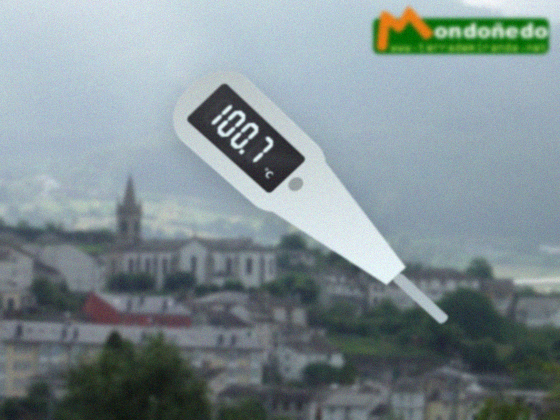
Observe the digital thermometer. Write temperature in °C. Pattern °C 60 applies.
°C 100.7
